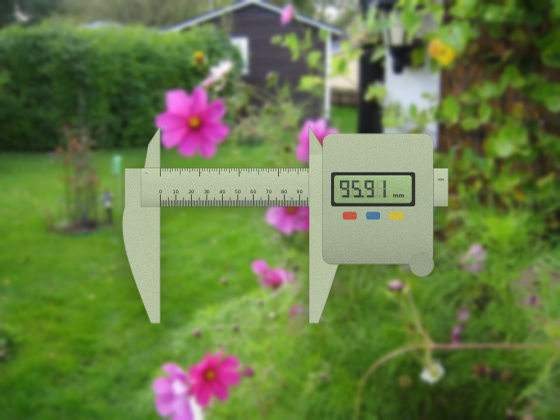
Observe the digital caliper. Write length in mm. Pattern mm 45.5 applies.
mm 95.91
